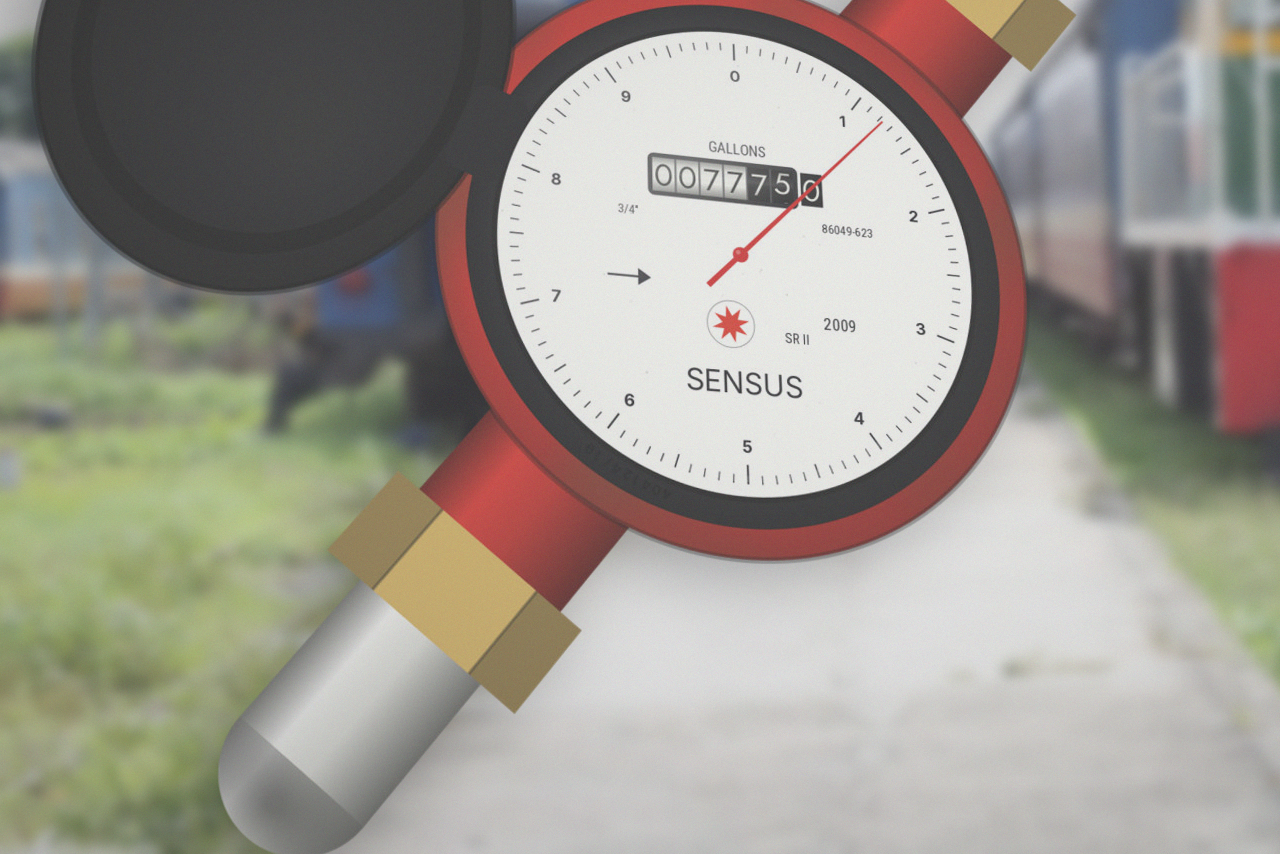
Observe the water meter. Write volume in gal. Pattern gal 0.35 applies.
gal 77751.2
